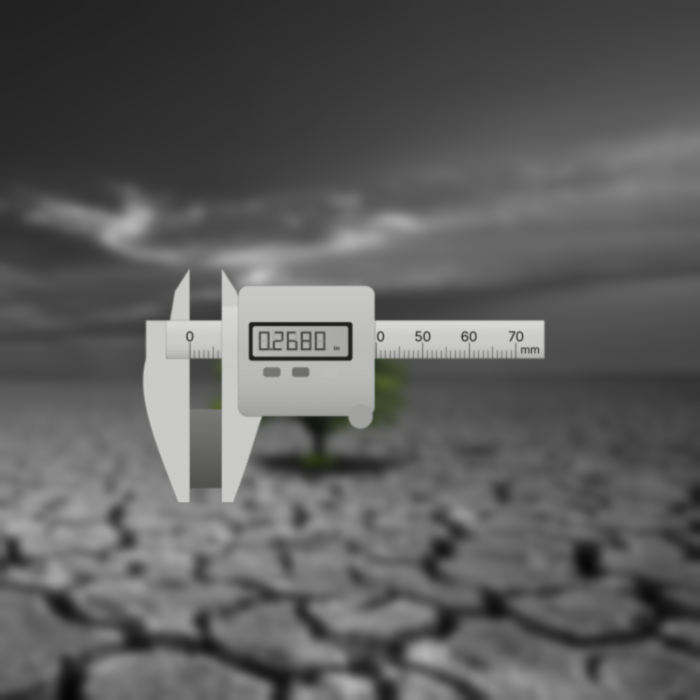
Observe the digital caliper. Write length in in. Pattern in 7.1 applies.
in 0.2680
